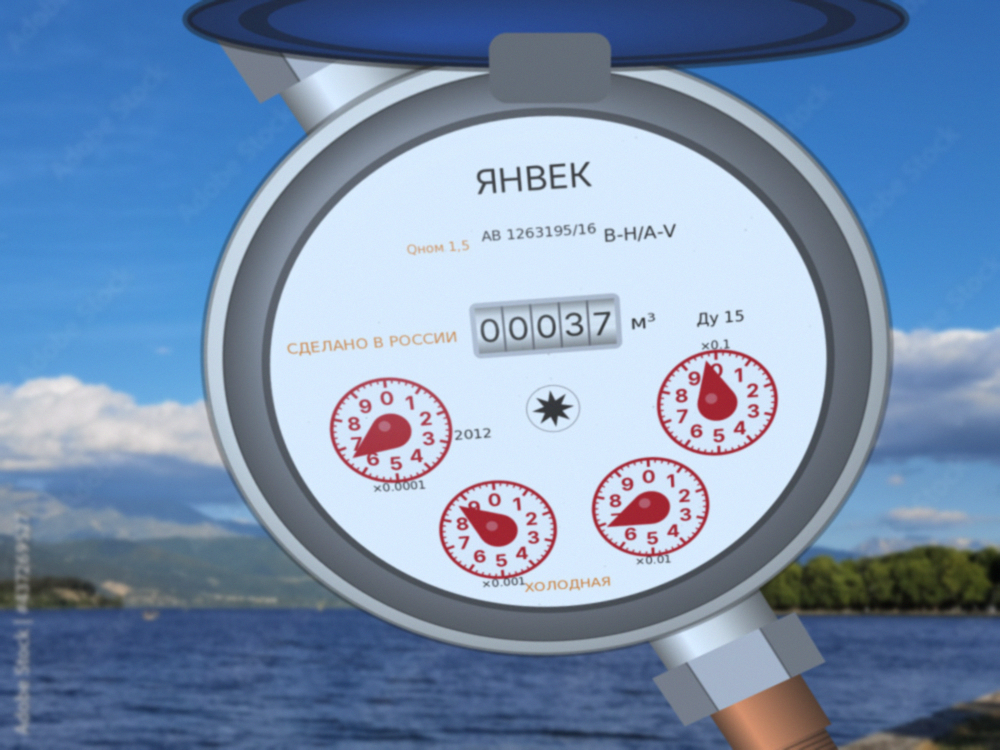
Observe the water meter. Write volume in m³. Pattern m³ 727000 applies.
m³ 36.9686
